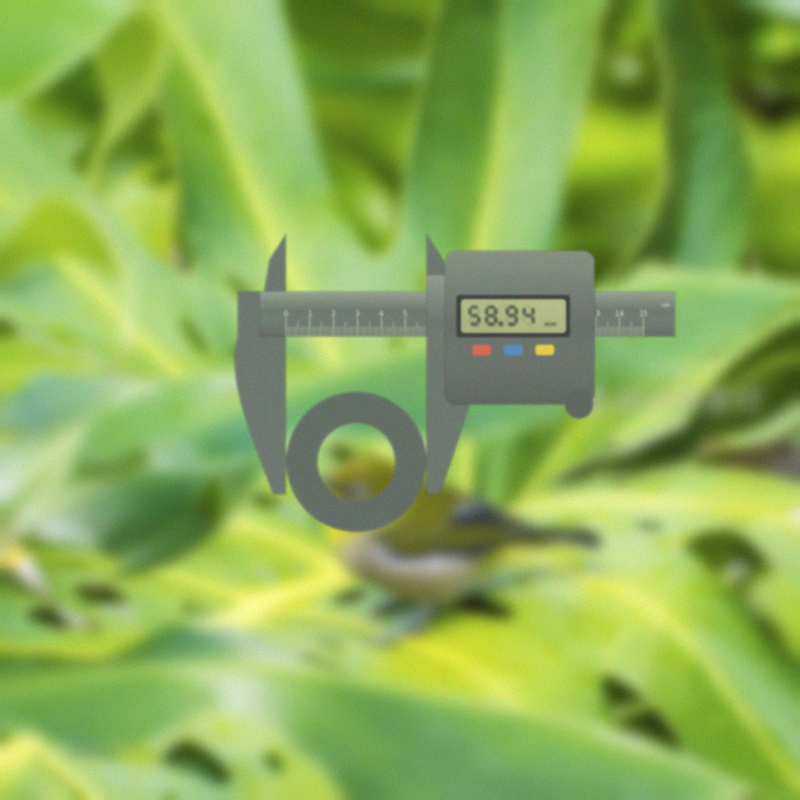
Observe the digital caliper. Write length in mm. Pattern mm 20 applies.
mm 58.94
